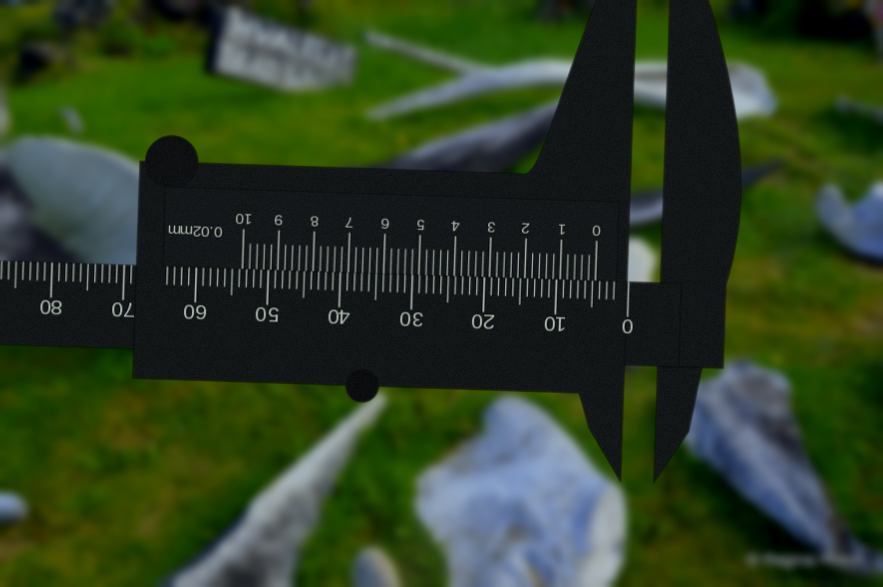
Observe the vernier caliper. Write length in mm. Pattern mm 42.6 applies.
mm 4.6
